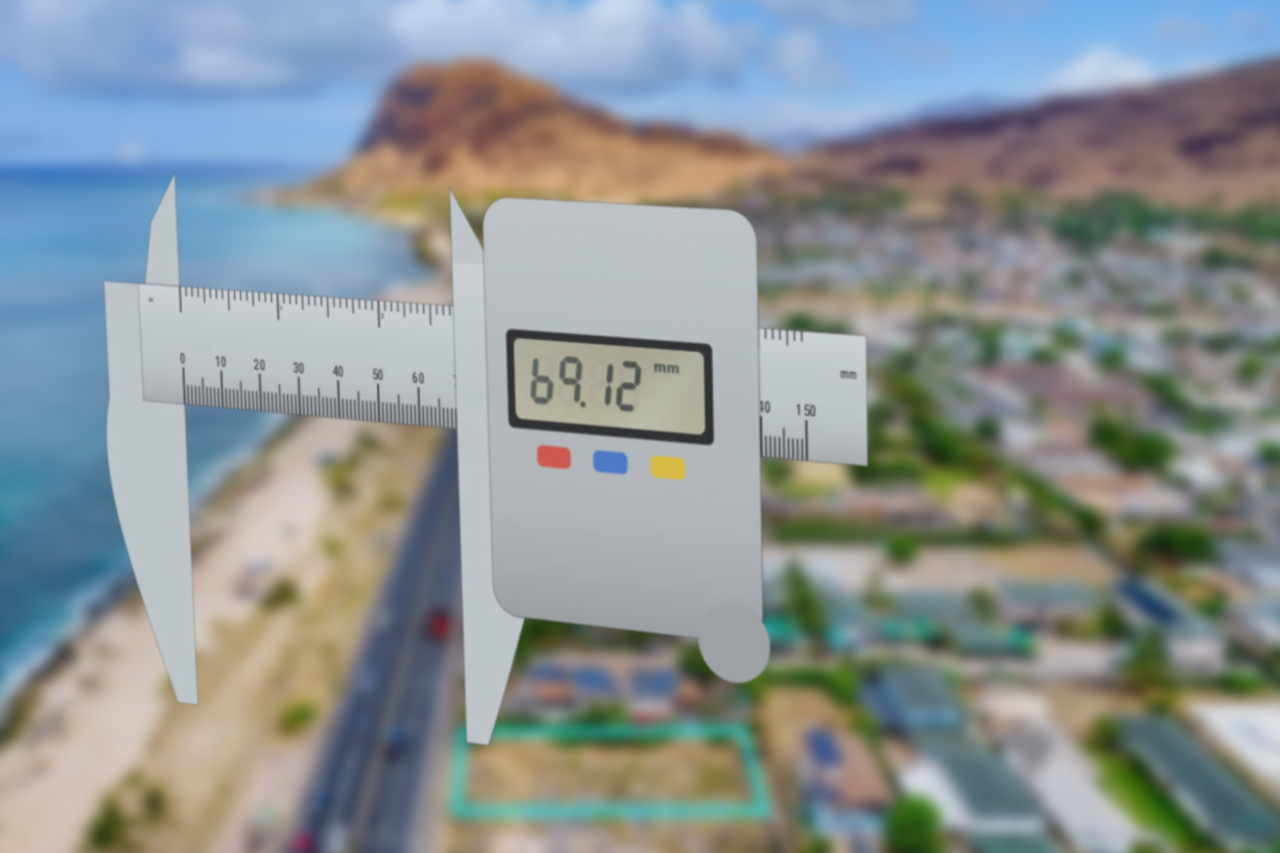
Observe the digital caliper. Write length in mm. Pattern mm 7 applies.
mm 69.12
